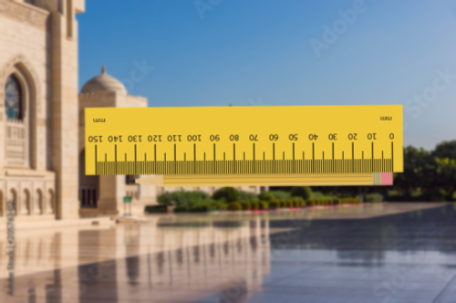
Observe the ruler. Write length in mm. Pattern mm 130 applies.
mm 135
